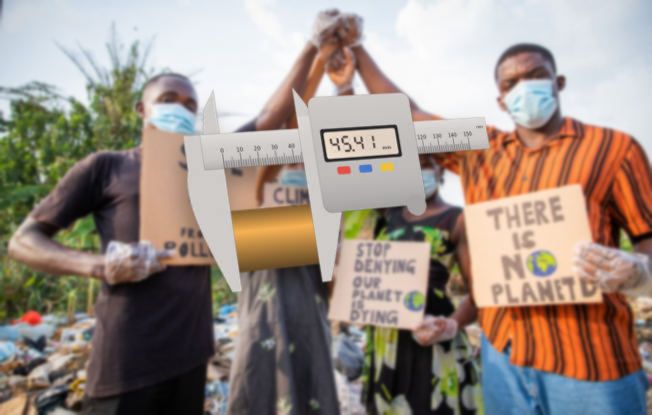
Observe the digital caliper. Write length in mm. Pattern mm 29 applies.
mm 45.41
